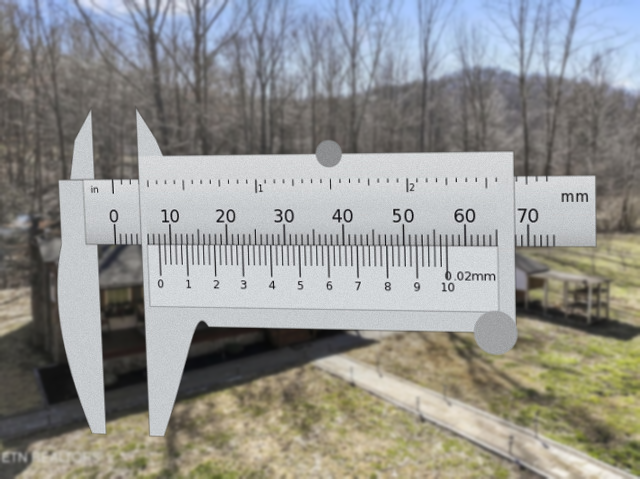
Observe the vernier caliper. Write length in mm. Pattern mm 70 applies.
mm 8.0
